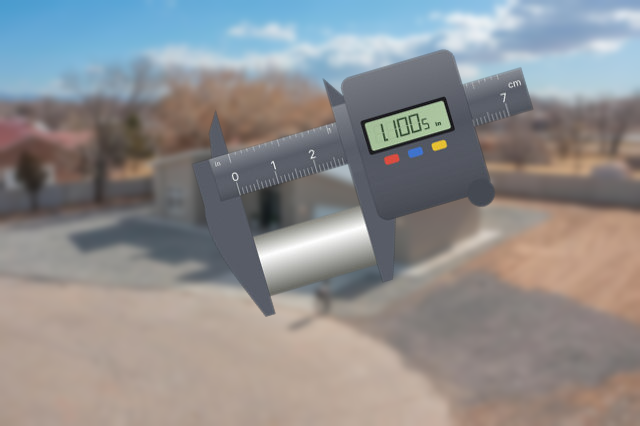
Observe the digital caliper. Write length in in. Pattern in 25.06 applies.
in 1.1005
